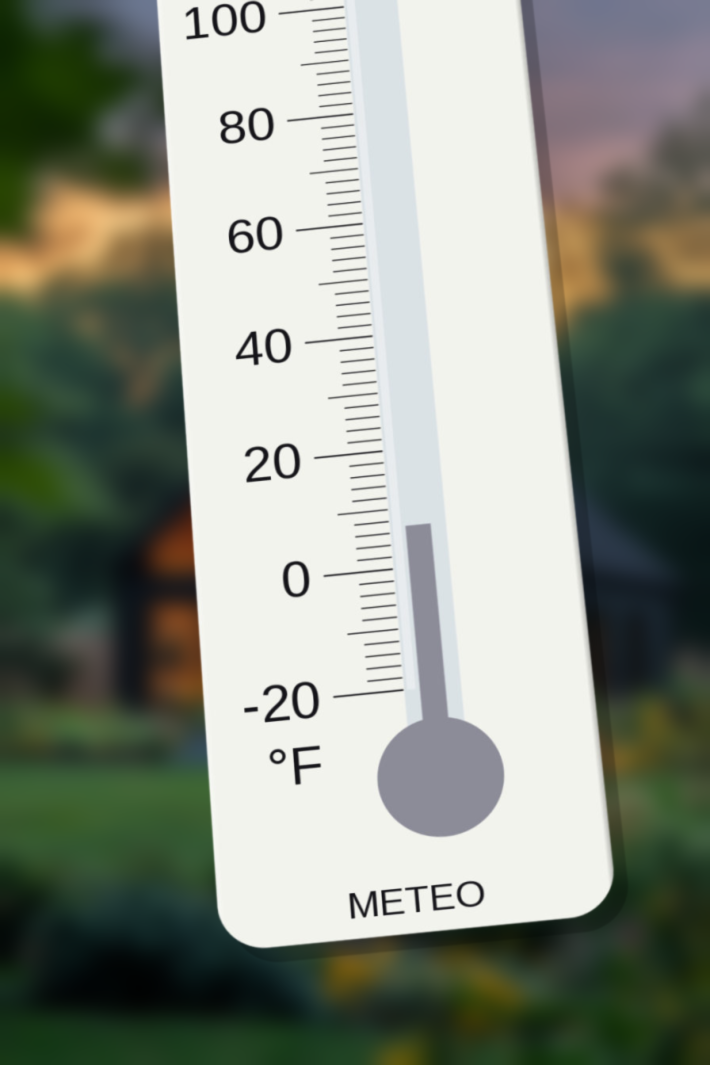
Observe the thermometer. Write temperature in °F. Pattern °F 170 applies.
°F 7
